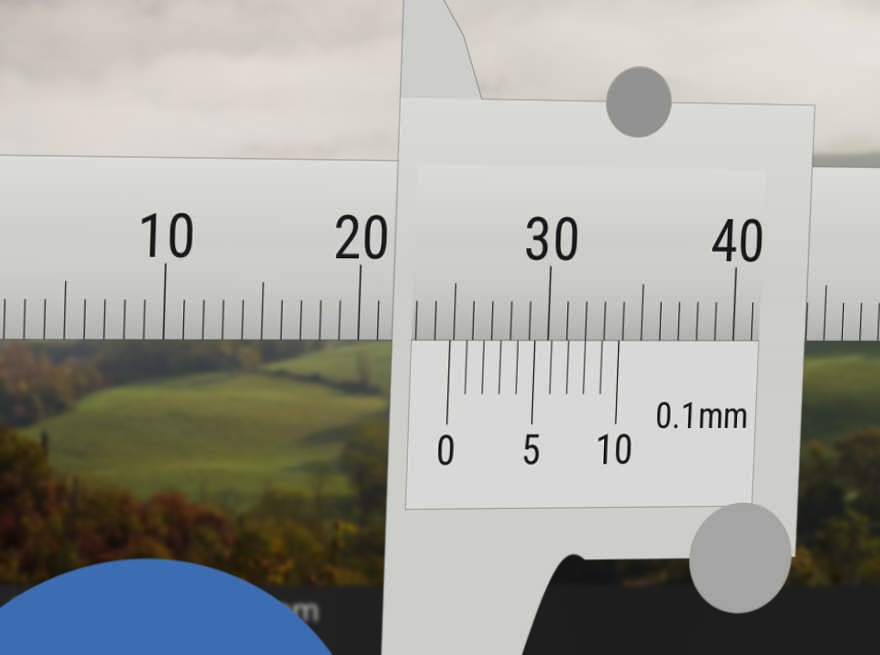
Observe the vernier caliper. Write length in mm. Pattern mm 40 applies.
mm 24.8
